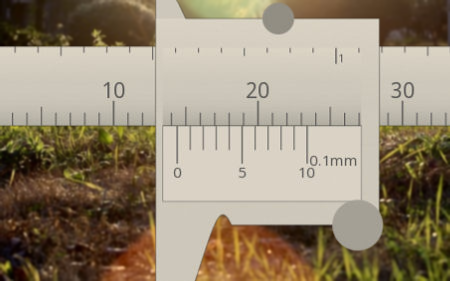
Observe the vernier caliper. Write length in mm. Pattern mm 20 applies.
mm 14.4
